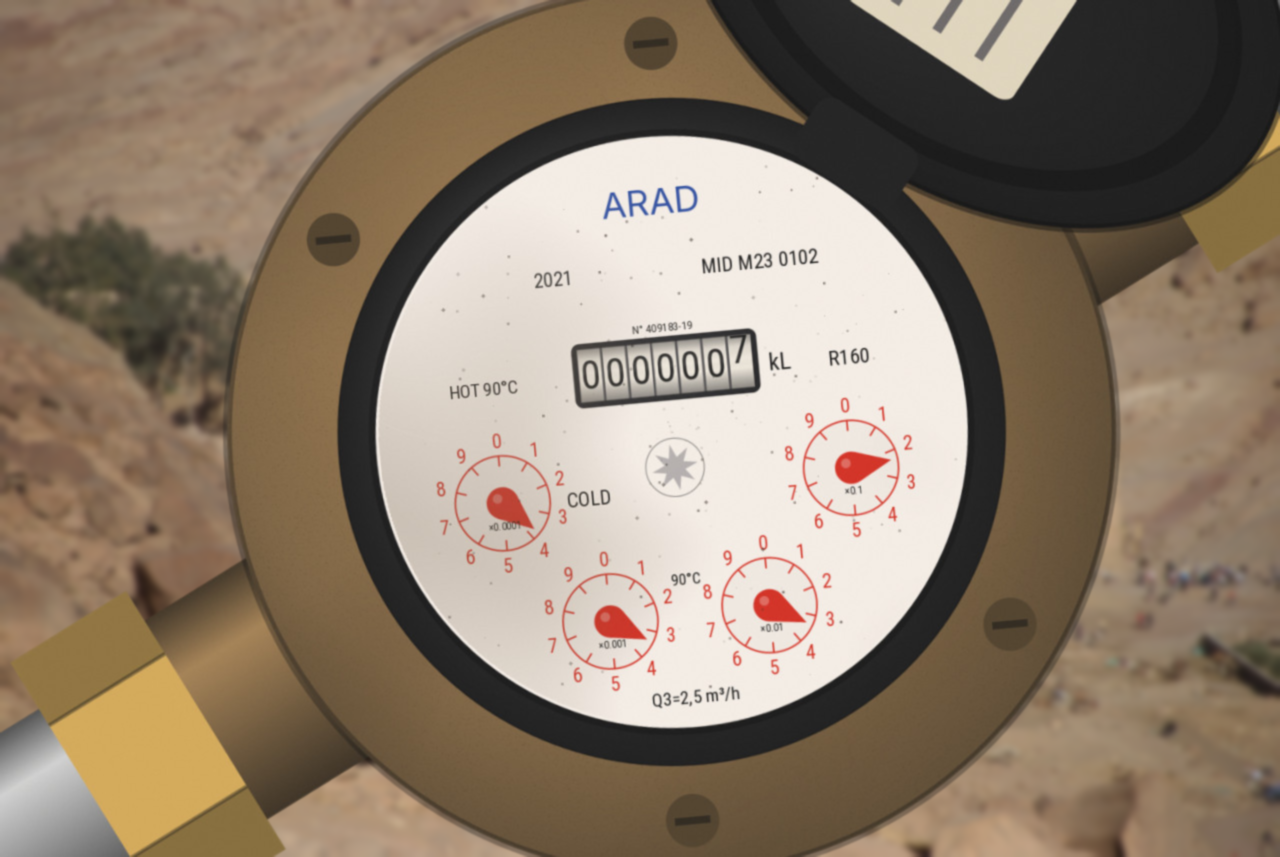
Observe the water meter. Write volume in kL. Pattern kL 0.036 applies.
kL 7.2333
